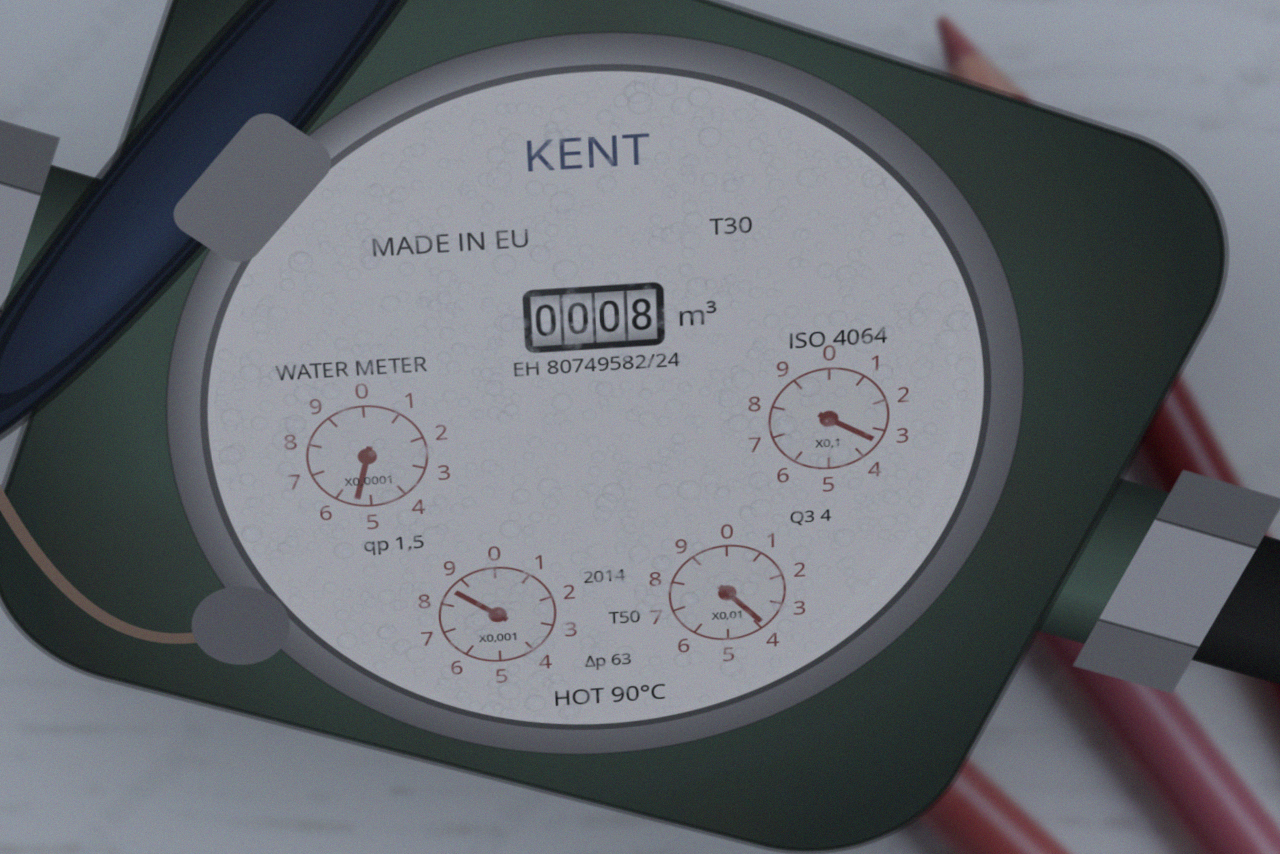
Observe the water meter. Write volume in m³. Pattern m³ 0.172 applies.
m³ 8.3385
